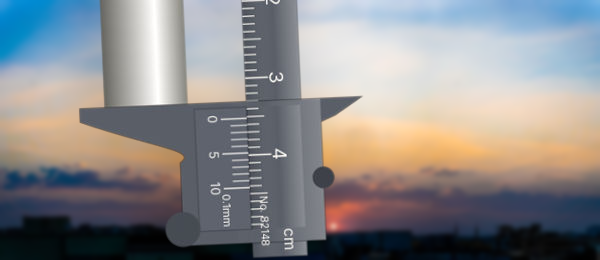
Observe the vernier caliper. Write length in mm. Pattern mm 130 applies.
mm 35.2
